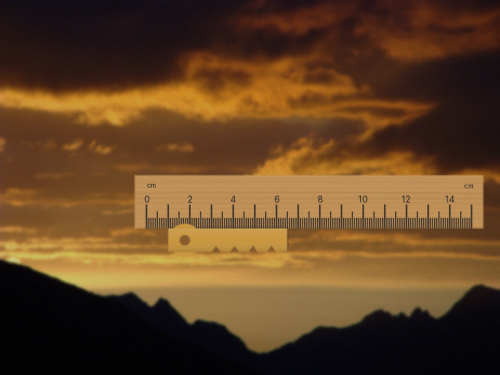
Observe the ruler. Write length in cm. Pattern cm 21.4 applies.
cm 5.5
